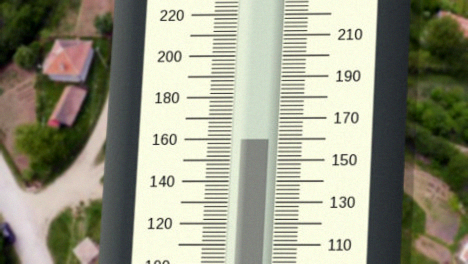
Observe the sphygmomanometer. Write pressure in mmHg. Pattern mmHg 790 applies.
mmHg 160
